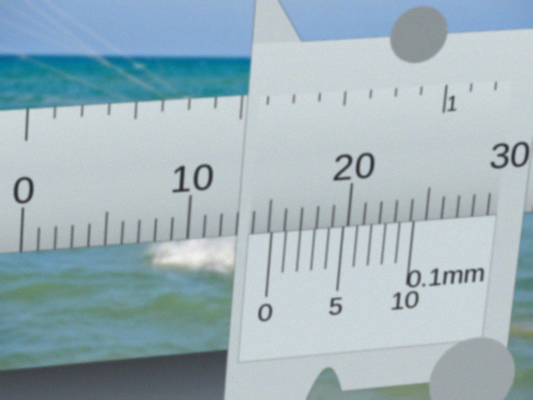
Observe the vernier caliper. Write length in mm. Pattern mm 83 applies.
mm 15.2
